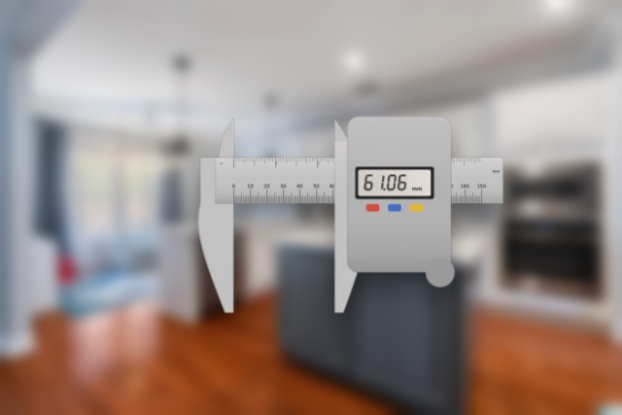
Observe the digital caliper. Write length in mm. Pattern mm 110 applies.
mm 61.06
